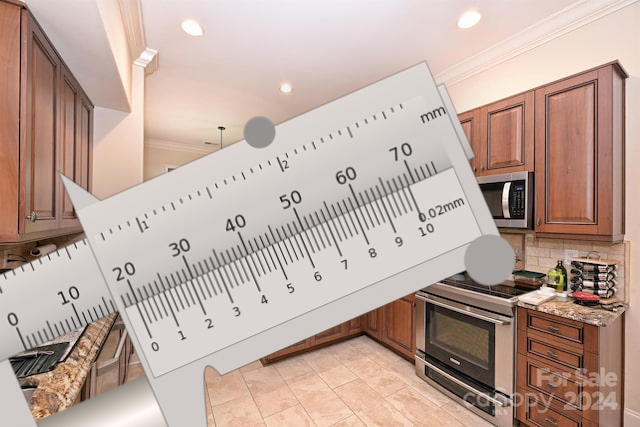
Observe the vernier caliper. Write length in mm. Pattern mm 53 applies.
mm 19.8
